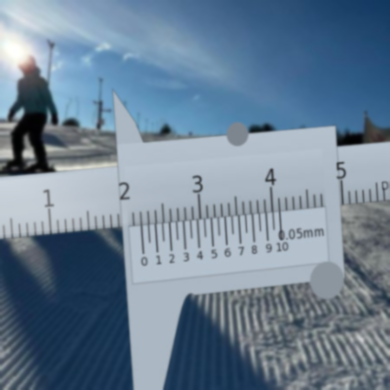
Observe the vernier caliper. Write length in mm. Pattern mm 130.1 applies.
mm 22.0
